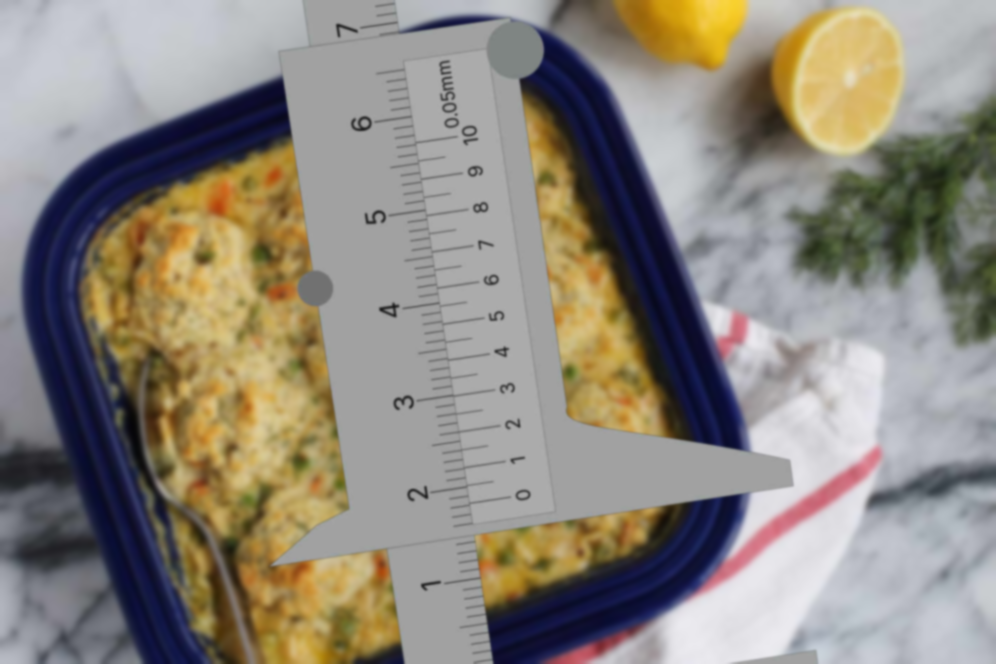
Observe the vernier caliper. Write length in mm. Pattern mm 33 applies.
mm 18.2
